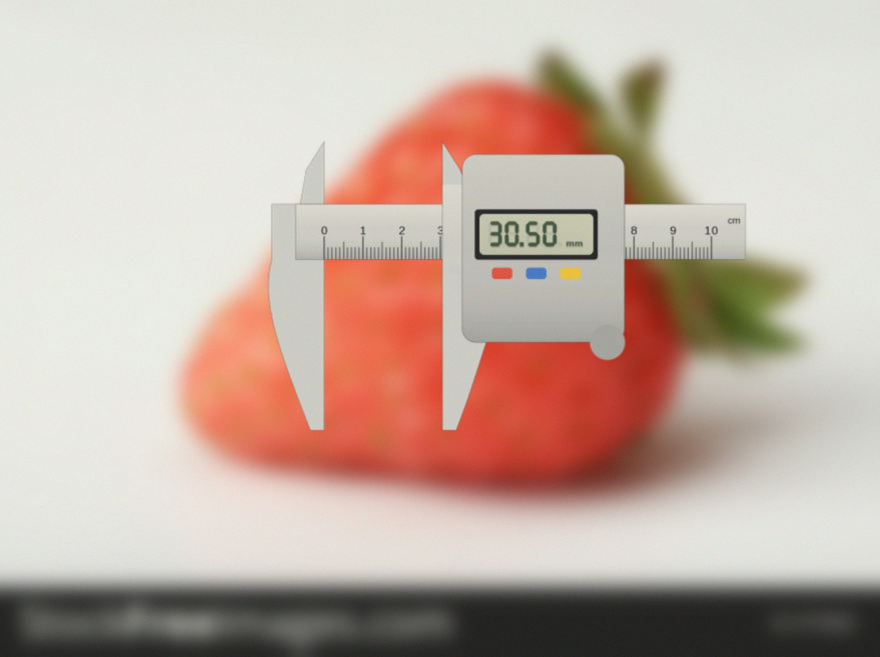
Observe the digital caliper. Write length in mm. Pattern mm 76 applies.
mm 30.50
